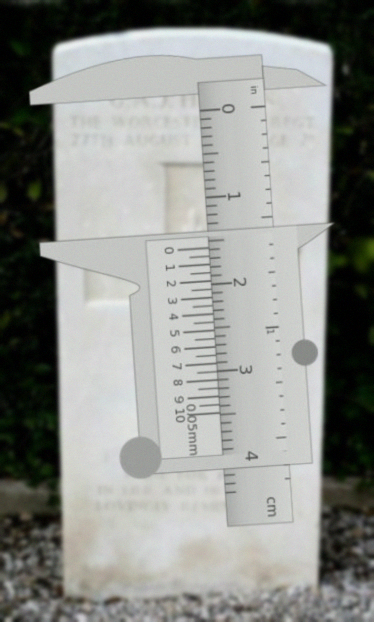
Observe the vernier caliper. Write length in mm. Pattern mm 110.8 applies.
mm 15.8
